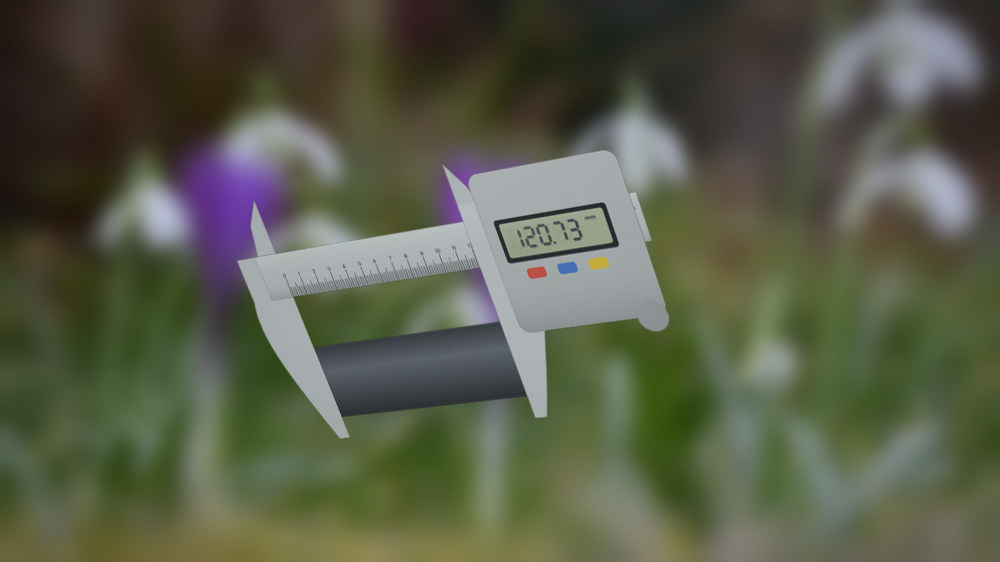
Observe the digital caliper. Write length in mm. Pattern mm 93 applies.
mm 120.73
